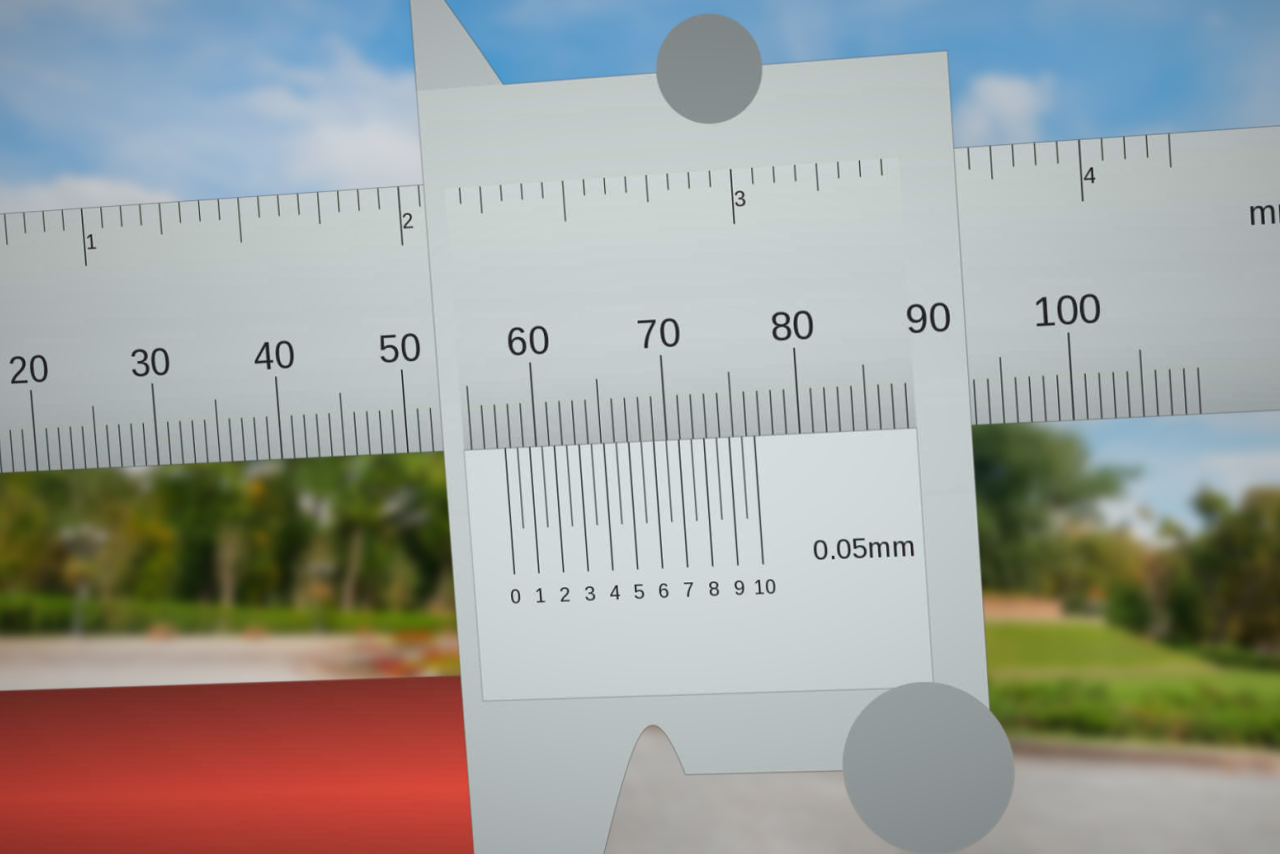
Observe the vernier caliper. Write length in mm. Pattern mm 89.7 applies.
mm 57.6
